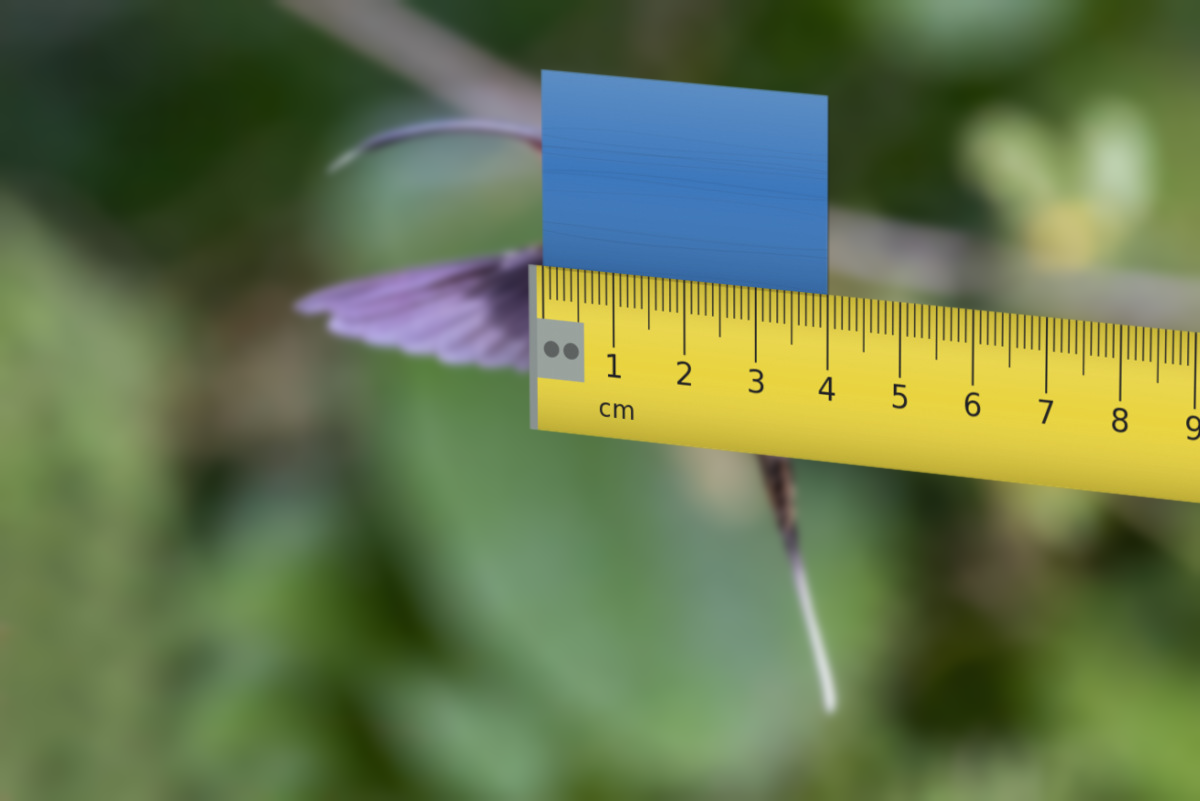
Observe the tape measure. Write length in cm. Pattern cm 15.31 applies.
cm 4
